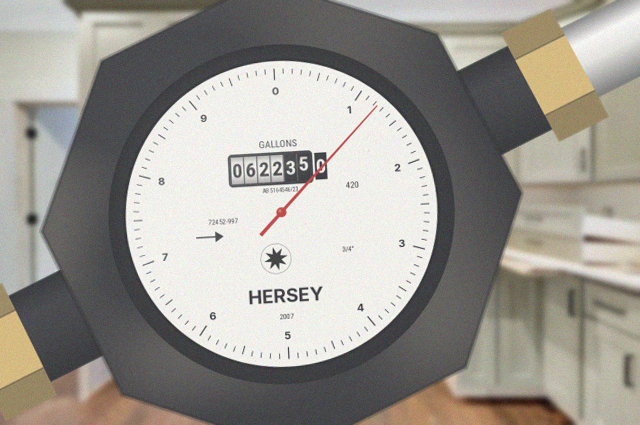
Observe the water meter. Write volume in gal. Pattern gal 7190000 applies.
gal 622351.2
